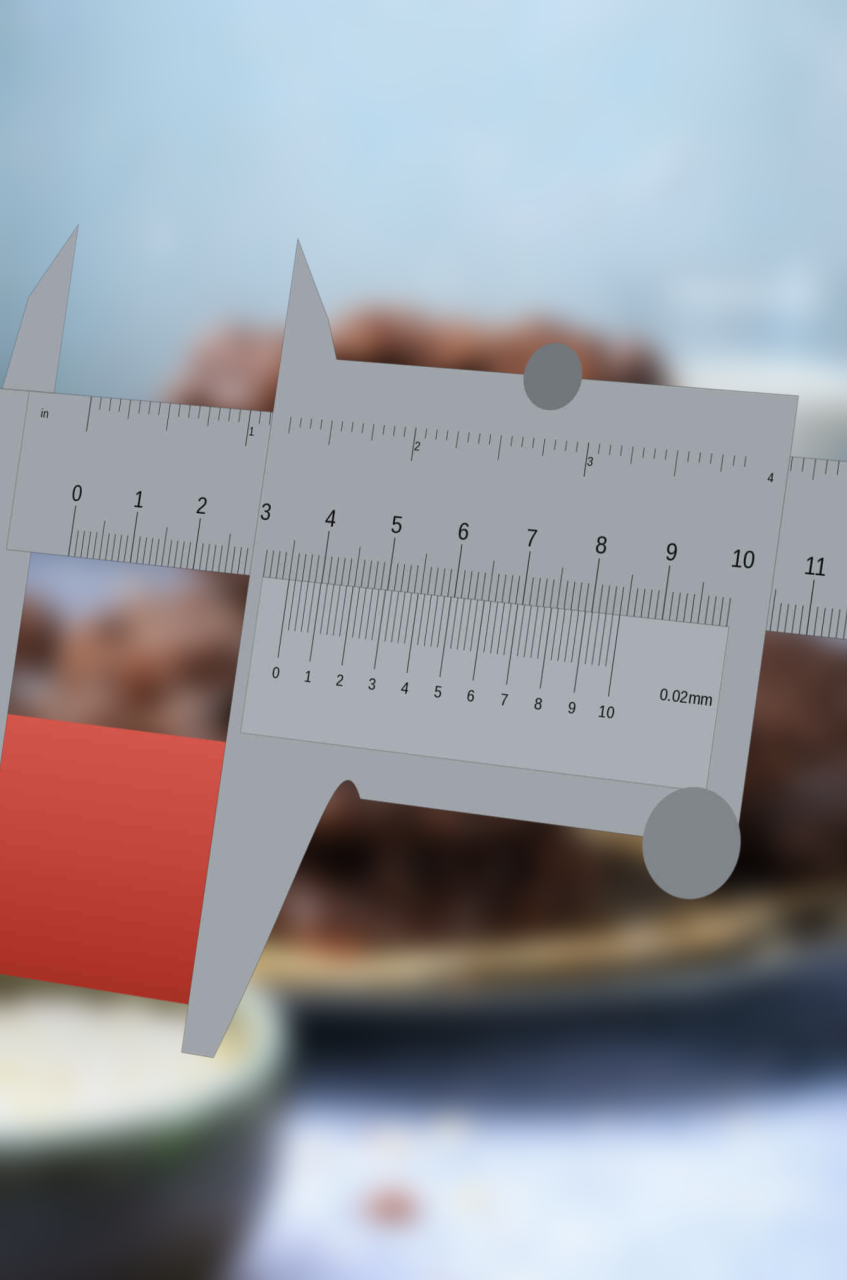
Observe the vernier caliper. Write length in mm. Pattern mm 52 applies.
mm 35.0
